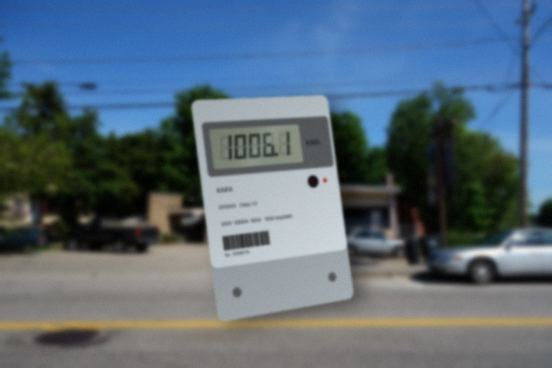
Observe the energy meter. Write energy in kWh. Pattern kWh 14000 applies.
kWh 1006.1
